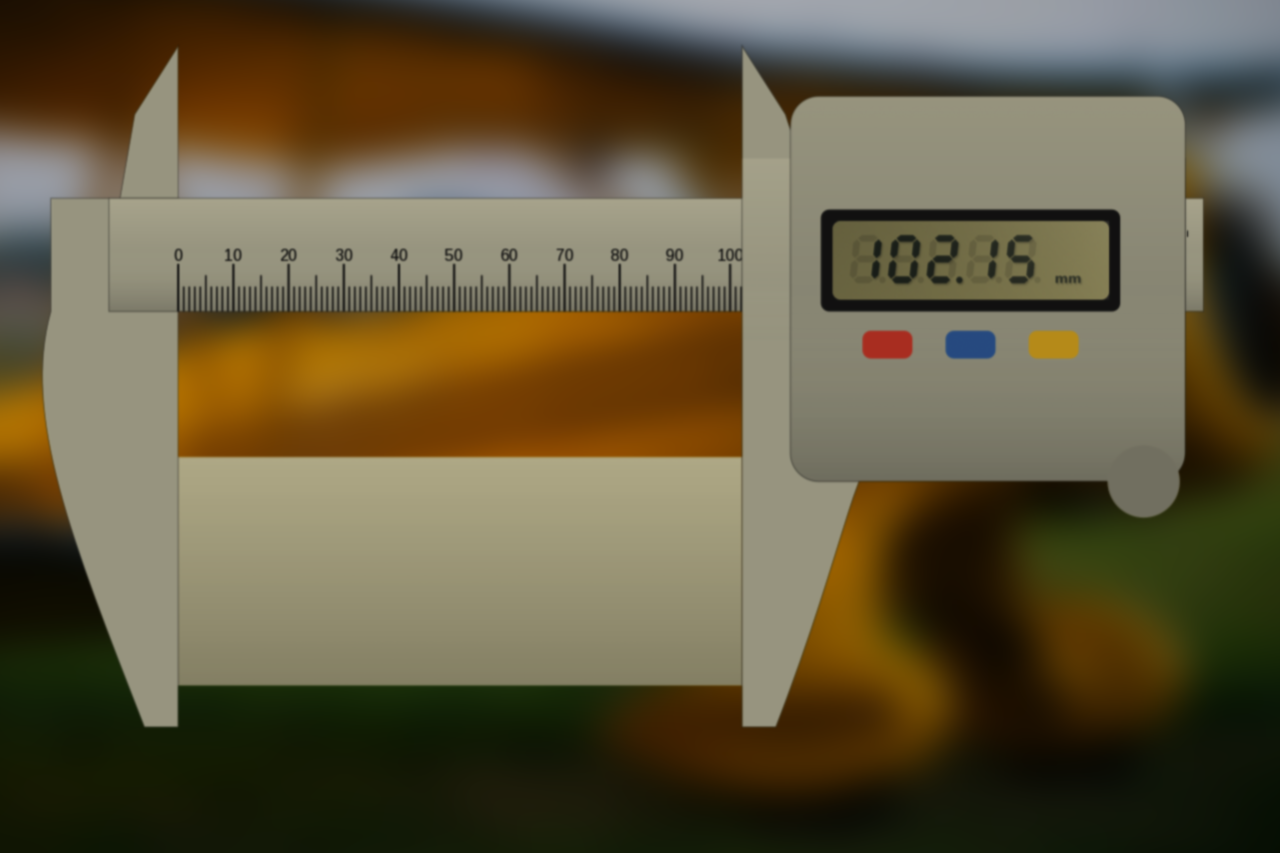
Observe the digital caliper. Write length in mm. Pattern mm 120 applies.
mm 102.15
